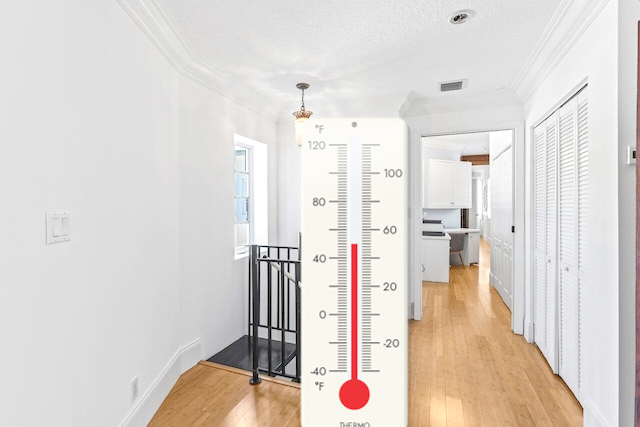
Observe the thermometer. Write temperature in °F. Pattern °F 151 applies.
°F 50
